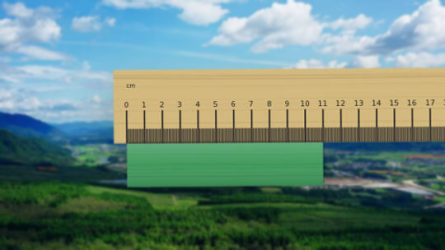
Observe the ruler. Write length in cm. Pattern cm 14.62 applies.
cm 11
